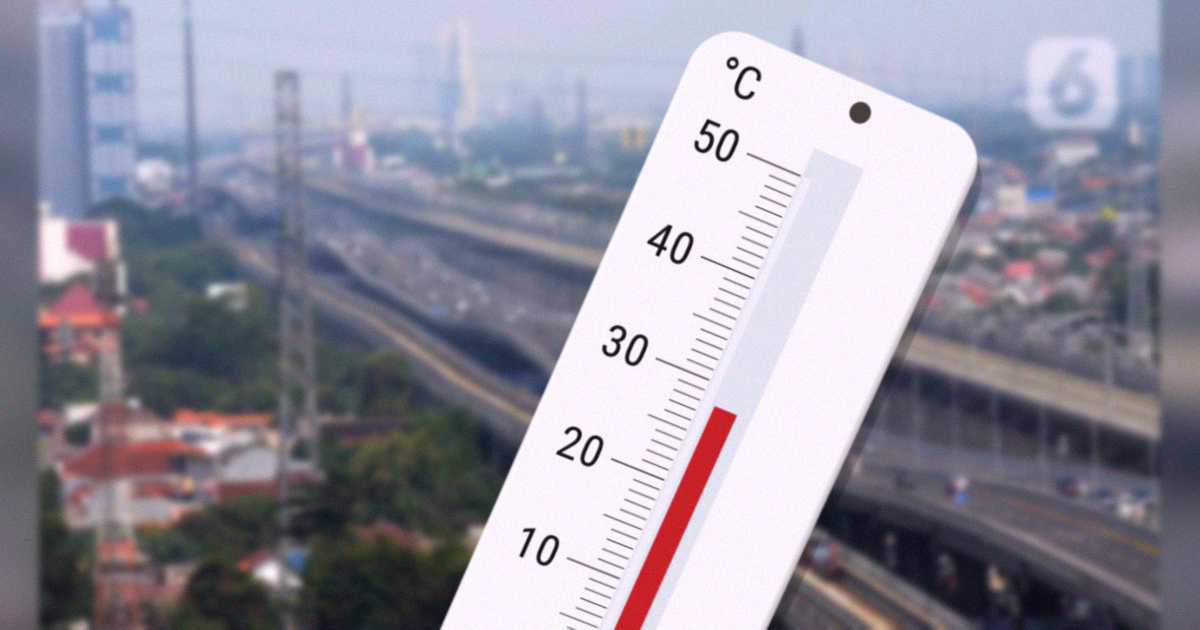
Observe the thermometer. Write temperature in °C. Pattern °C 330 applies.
°C 28
